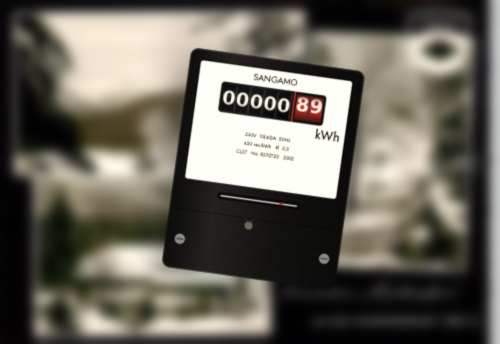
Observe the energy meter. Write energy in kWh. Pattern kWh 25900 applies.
kWh 0.89
